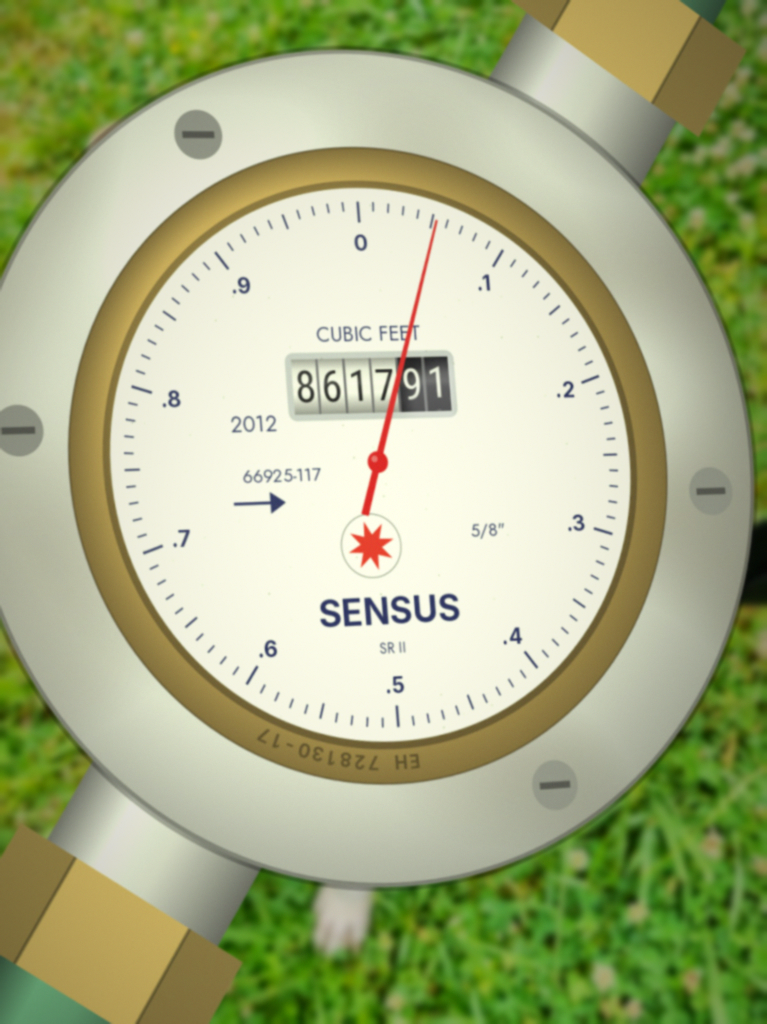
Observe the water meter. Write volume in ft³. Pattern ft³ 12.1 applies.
ft³ 861791.05
